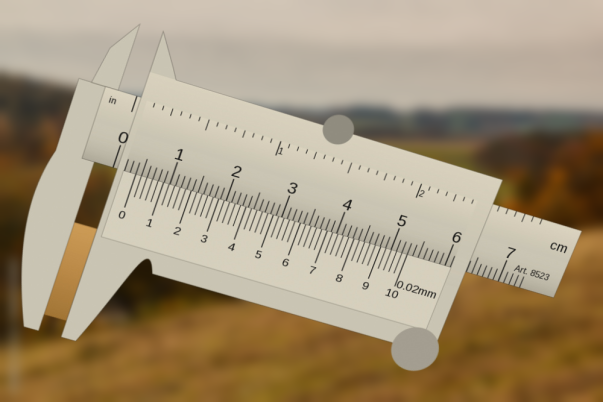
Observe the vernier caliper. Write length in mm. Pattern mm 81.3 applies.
mm 4.0
